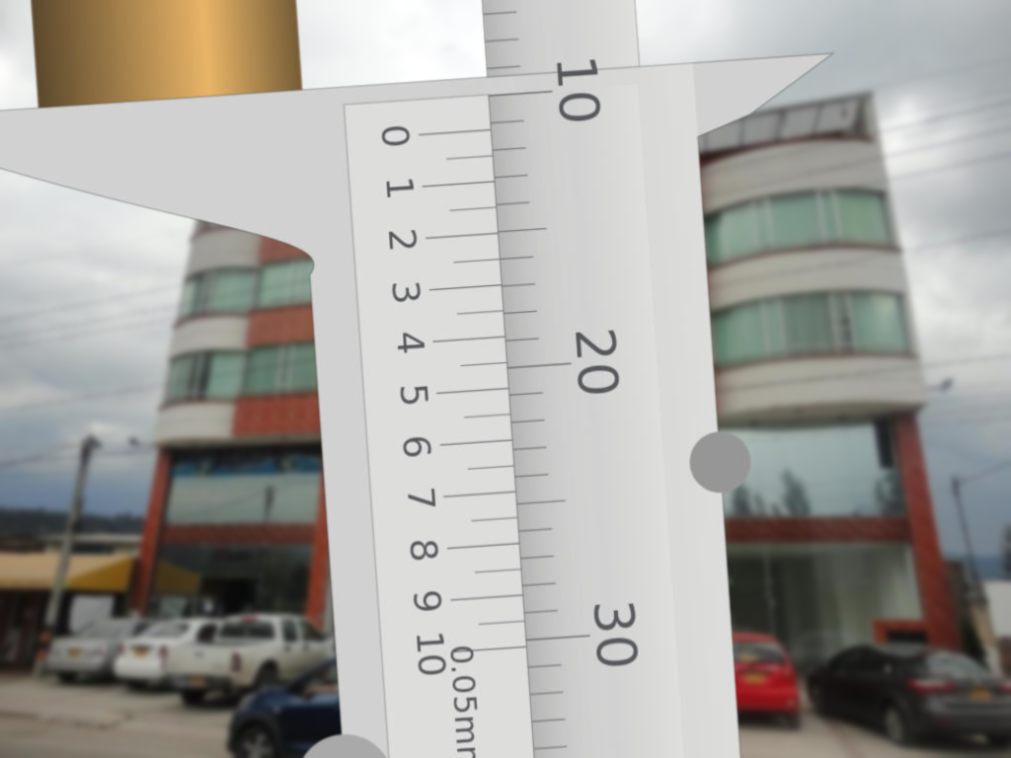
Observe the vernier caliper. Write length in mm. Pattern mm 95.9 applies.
mm 11.25
